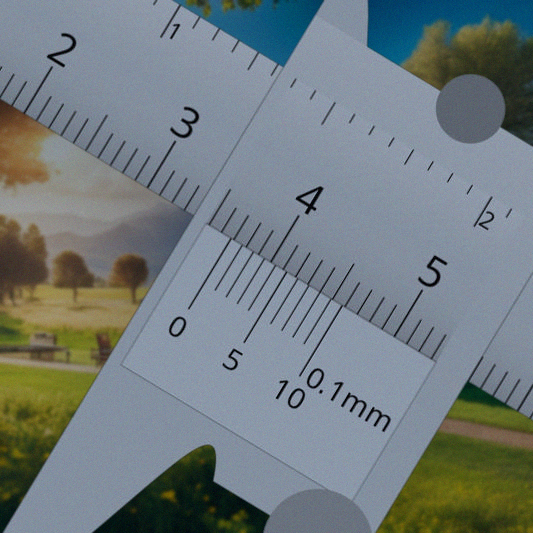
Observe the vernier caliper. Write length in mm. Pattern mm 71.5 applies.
mm 36.8
